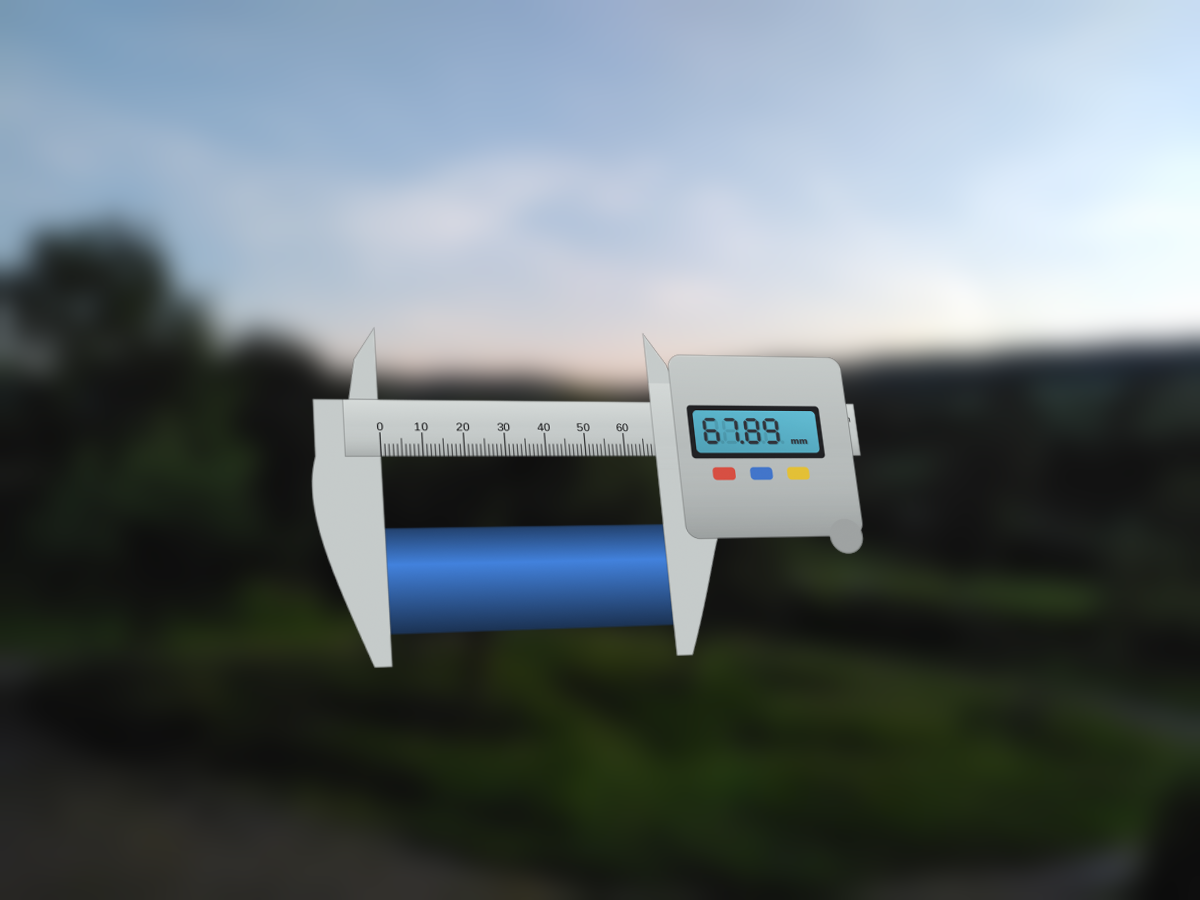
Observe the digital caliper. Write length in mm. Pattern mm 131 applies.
mm 67.89
